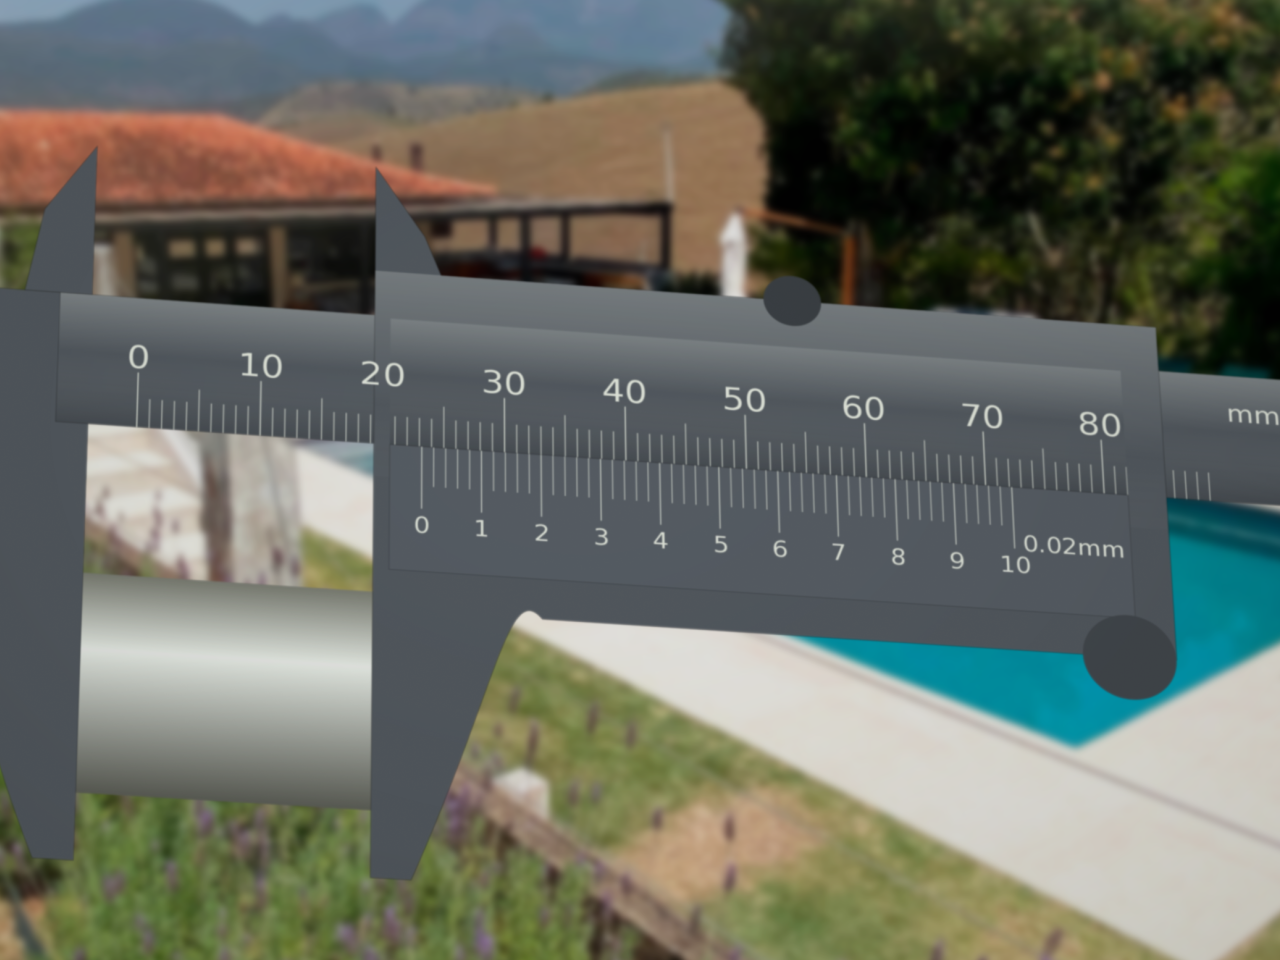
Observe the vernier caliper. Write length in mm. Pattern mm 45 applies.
mm 23.2
